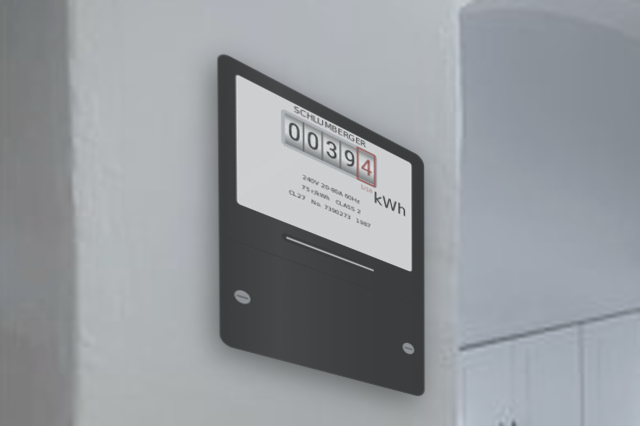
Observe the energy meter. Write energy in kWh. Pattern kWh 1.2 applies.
kWh 39.4
